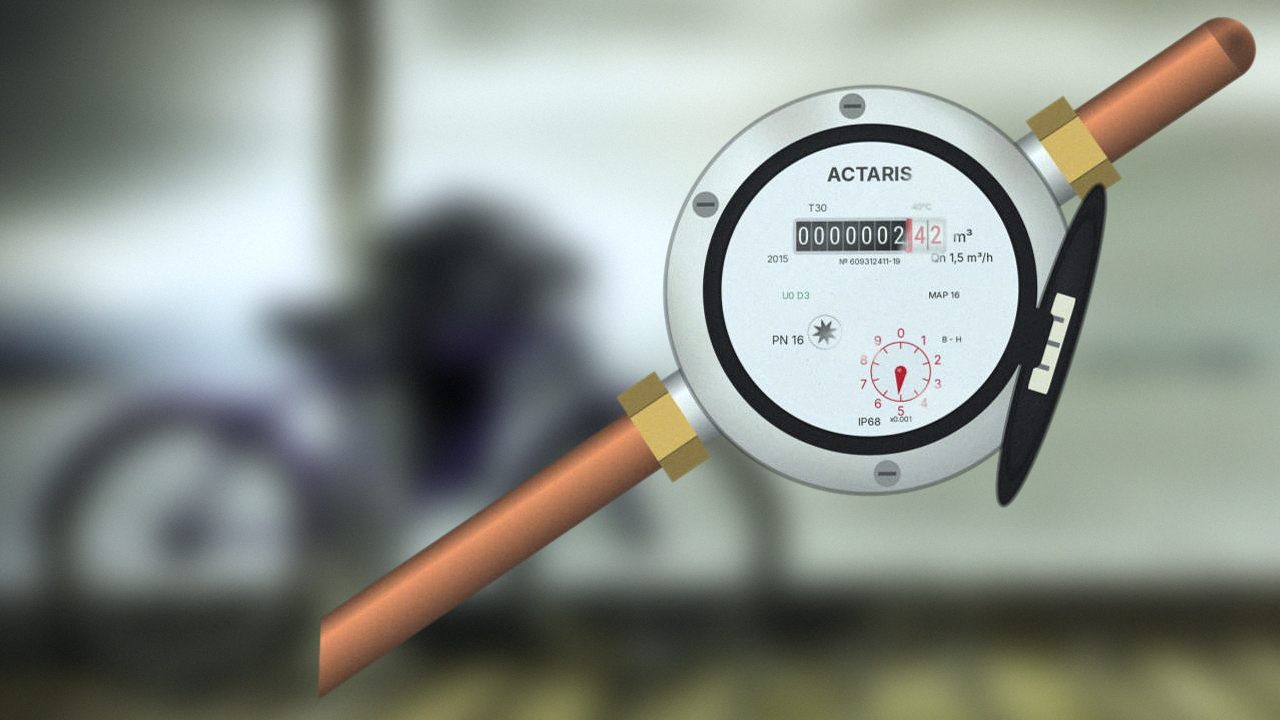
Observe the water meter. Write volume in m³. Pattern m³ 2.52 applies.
m³ 2.425
